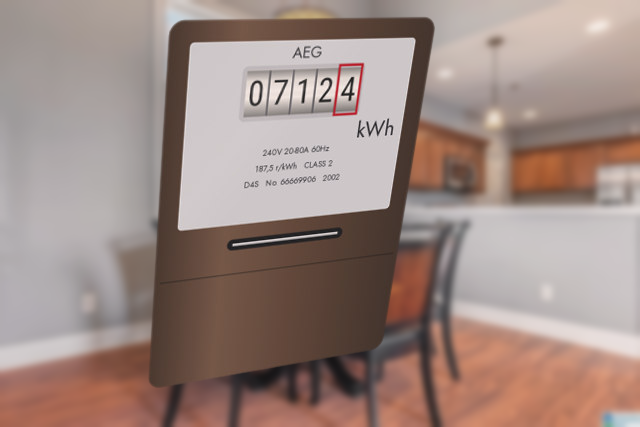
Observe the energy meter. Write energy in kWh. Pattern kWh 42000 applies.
kWh 712.4
